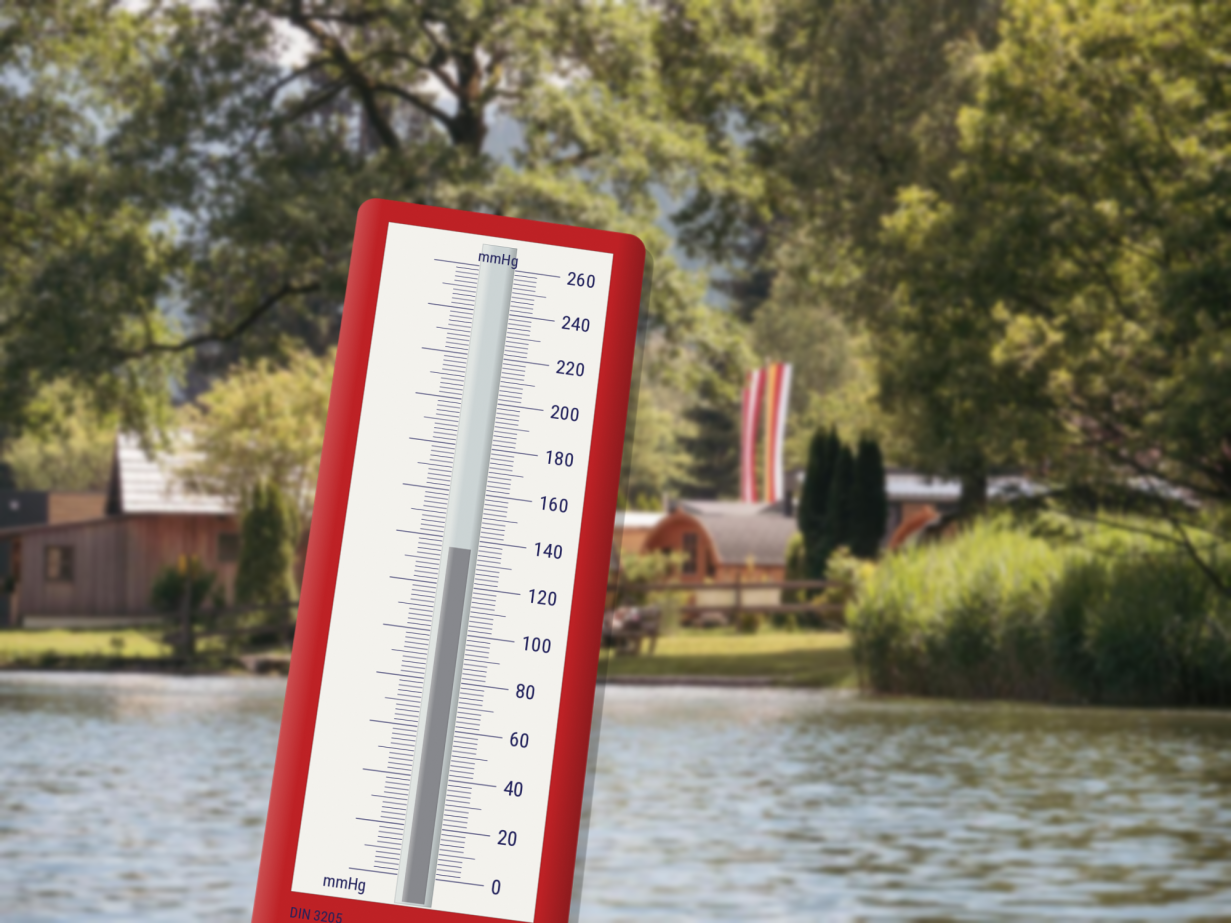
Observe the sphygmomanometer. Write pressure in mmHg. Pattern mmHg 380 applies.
mmHg 136
